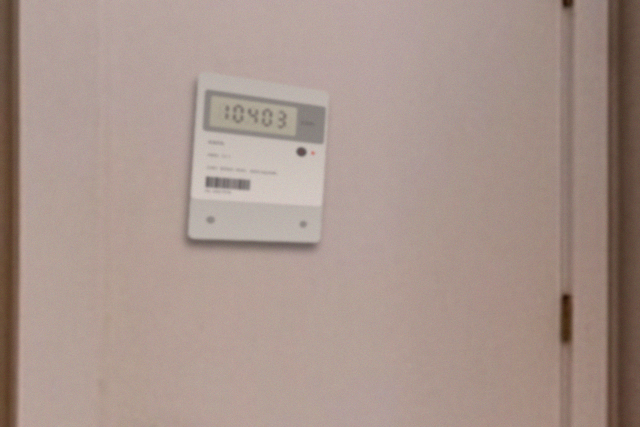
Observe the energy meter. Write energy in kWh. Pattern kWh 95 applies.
kWh 10403
